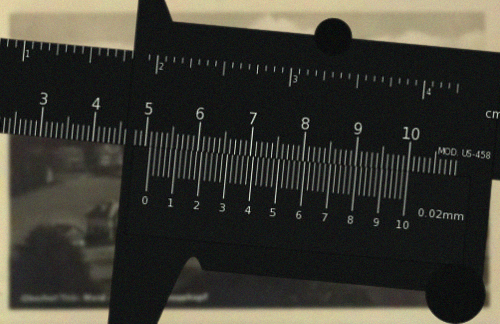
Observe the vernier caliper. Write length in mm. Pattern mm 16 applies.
mm 51.0
